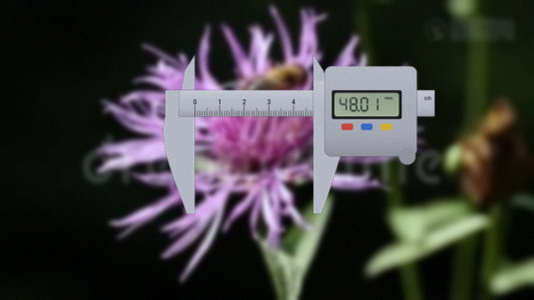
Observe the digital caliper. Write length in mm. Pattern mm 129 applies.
mm 48.01
